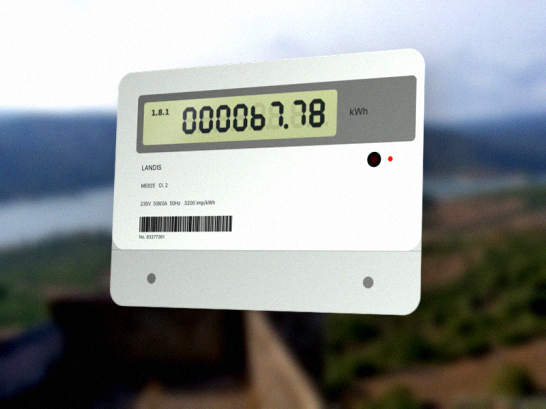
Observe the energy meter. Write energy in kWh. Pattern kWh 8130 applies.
kWh 67.78
